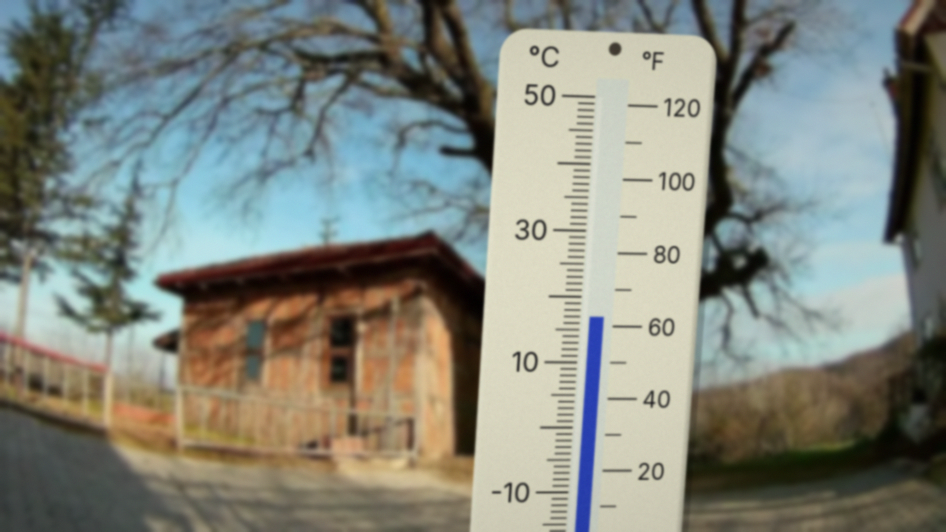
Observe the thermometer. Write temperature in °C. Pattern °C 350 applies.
°C 17
